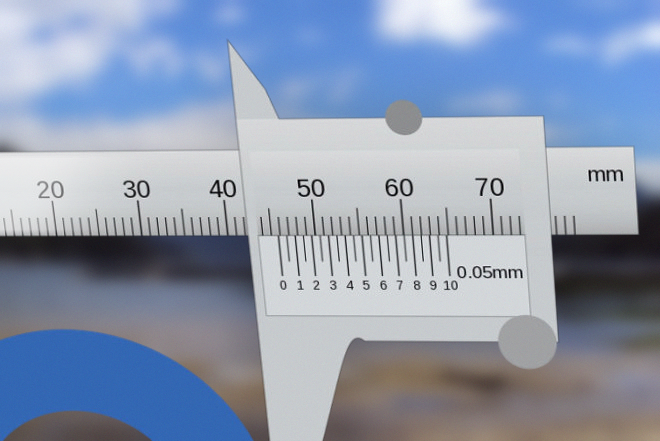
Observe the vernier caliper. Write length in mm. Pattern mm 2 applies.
mm 45.8
